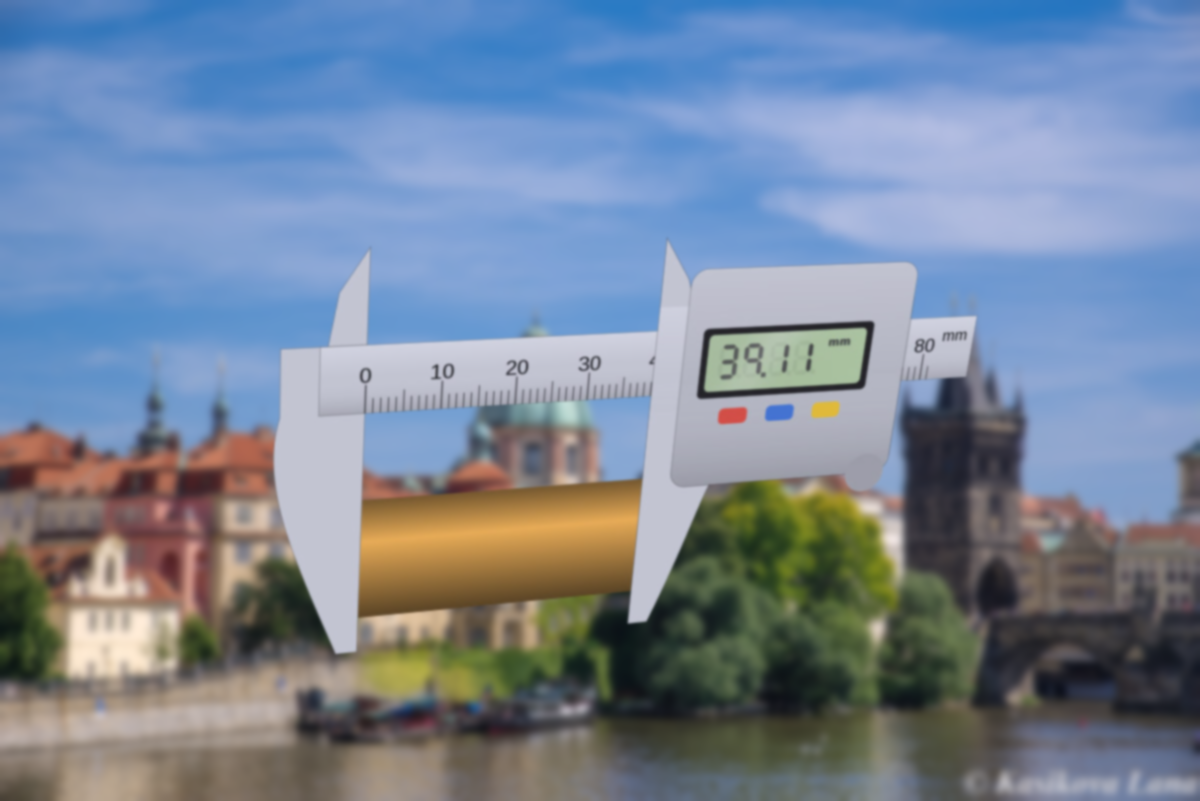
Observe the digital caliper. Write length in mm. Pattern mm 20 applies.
mm 39.11
